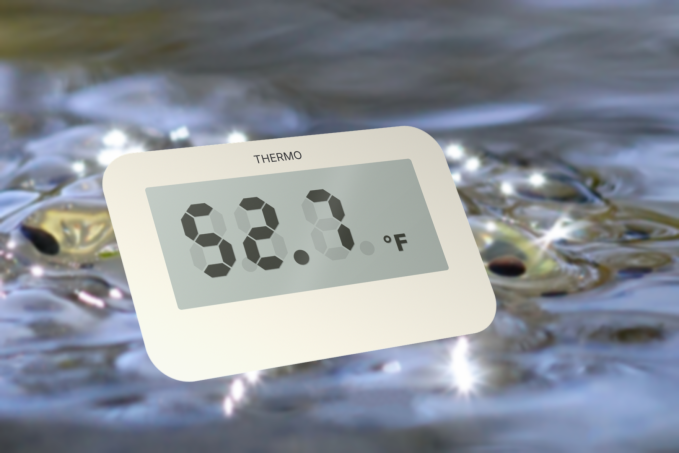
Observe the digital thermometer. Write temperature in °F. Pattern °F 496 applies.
°F 52.7
